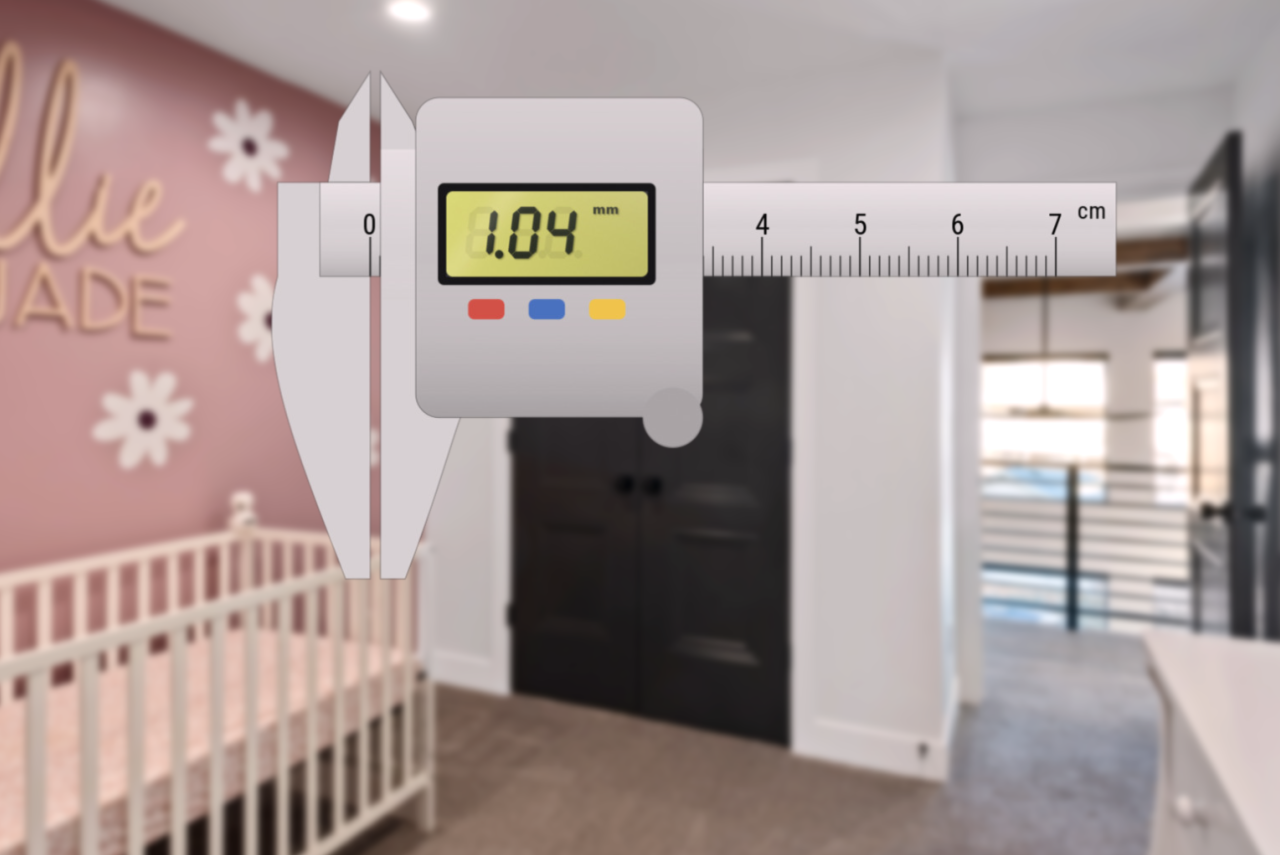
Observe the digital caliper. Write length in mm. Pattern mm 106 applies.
mm 1.04
